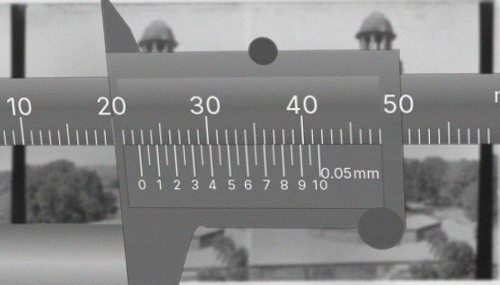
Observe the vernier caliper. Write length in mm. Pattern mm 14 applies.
mm 22.6
